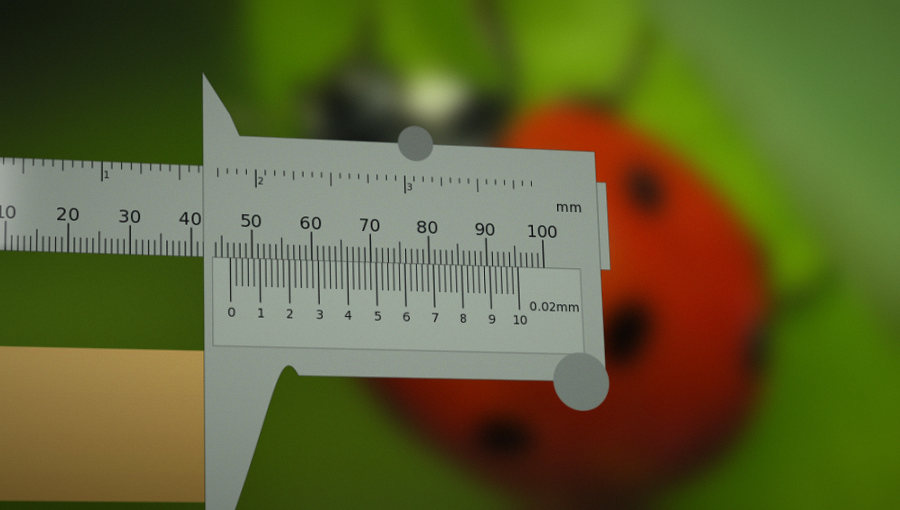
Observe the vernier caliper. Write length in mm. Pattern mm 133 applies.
mm 46.4
